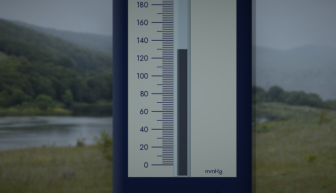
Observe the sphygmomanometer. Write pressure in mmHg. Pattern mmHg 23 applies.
mmHg 130
